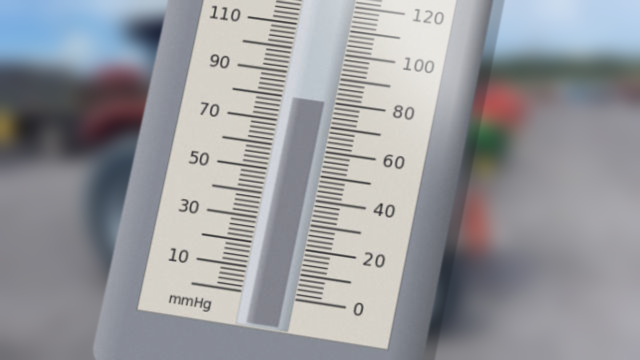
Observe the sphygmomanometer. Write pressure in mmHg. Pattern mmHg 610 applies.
mmHg 80
